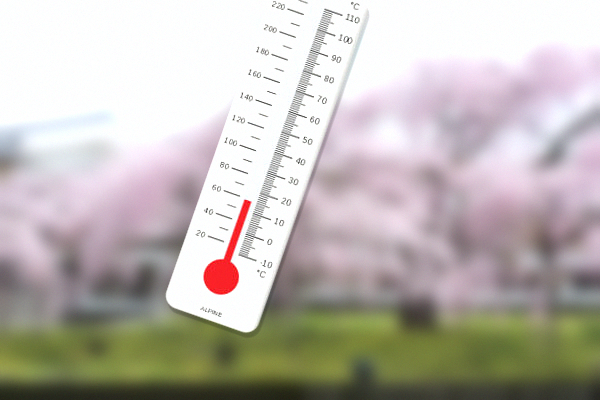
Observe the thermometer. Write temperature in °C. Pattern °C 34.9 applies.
°C 15
